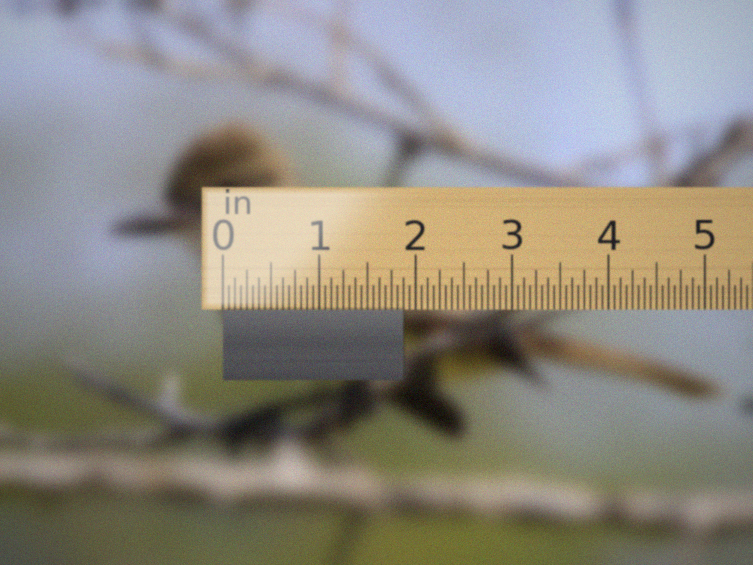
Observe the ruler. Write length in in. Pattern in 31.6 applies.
in 1.875
